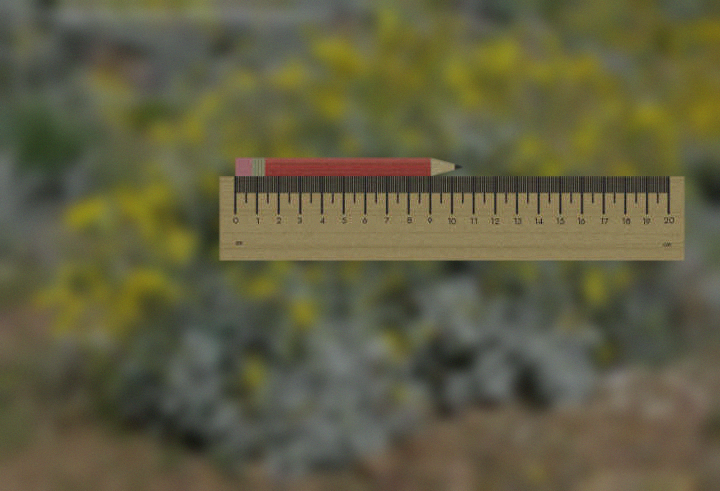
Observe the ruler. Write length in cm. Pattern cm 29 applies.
cm 10.5
